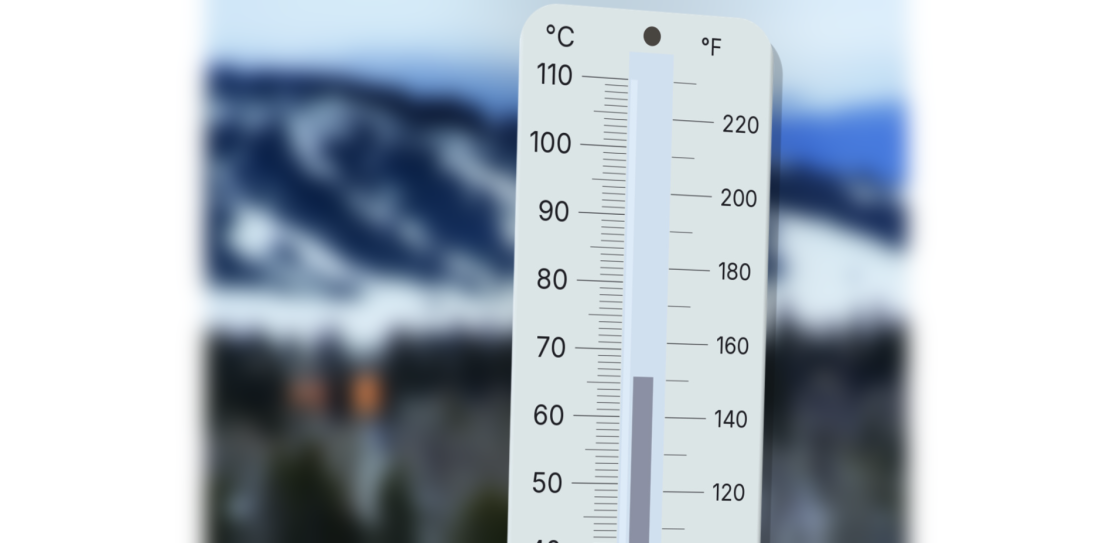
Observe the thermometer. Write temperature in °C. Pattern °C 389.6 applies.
°C 66
